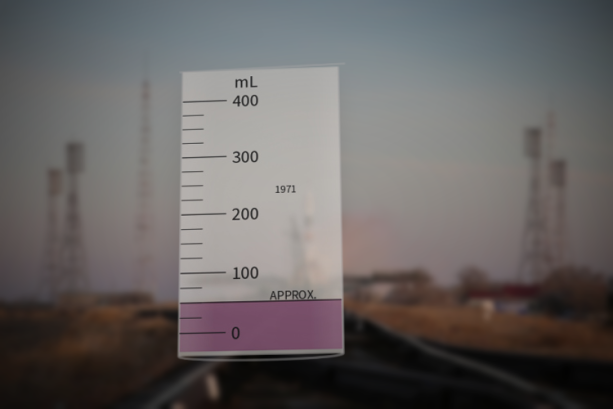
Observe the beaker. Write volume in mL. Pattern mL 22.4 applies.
mL 50
